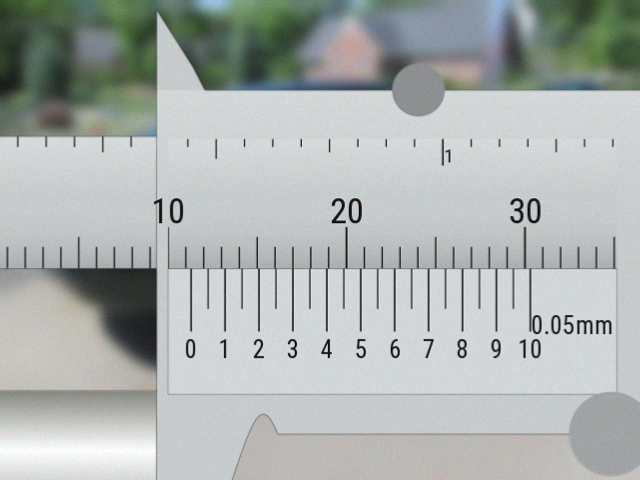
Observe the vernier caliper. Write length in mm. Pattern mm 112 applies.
mm 11.3
